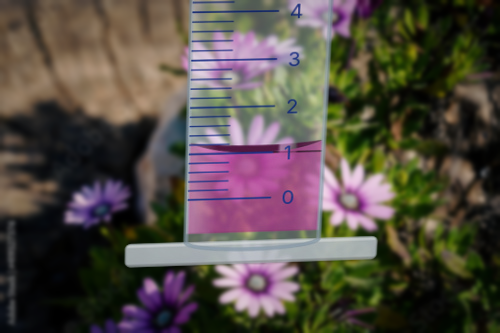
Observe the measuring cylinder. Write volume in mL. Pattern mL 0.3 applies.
mL 1
